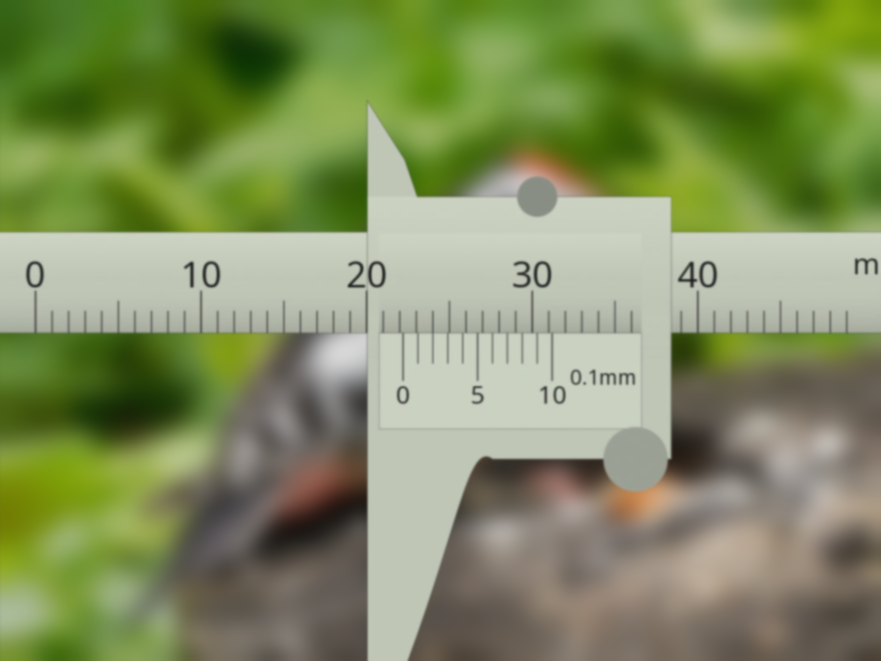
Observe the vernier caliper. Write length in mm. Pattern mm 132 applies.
mm 22.2
